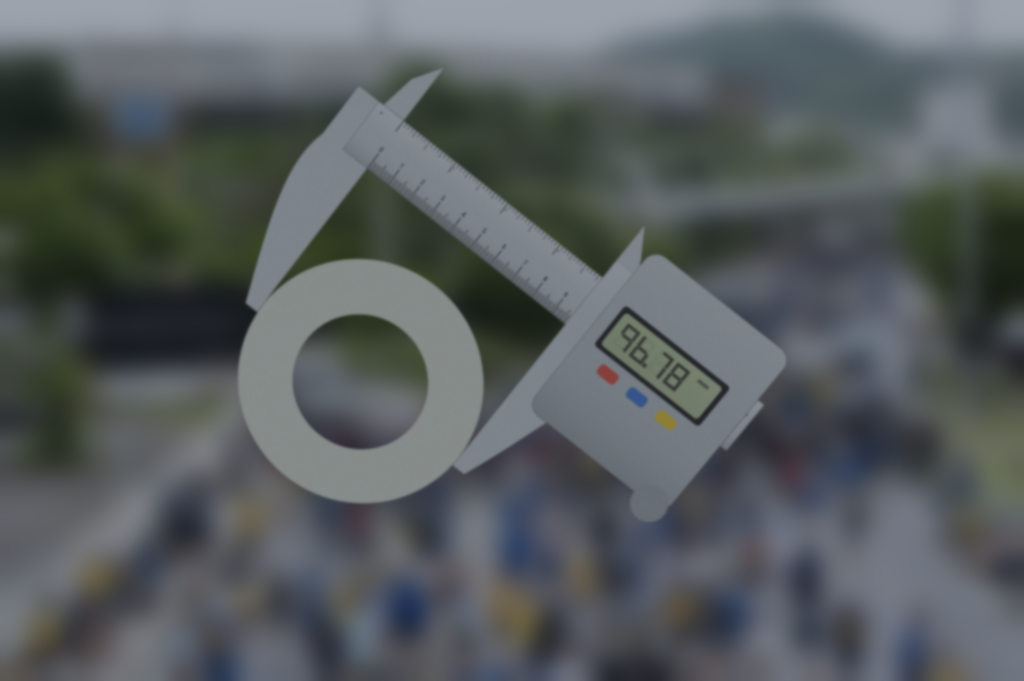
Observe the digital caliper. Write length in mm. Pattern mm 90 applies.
mm 96.78
